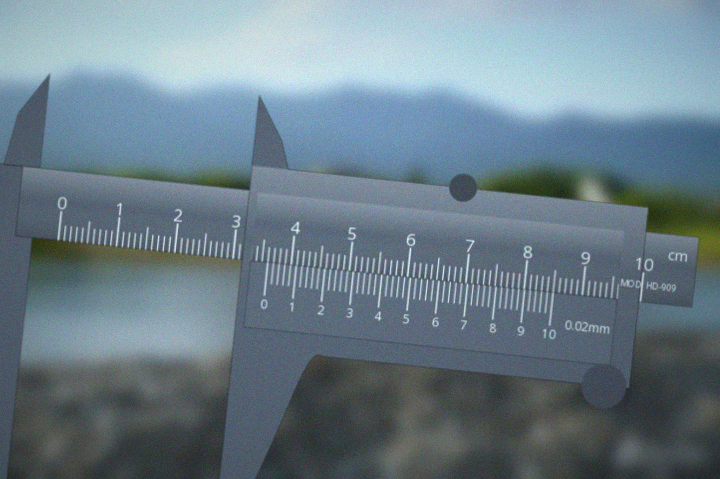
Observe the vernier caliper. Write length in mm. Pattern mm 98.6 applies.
mm 36.0
